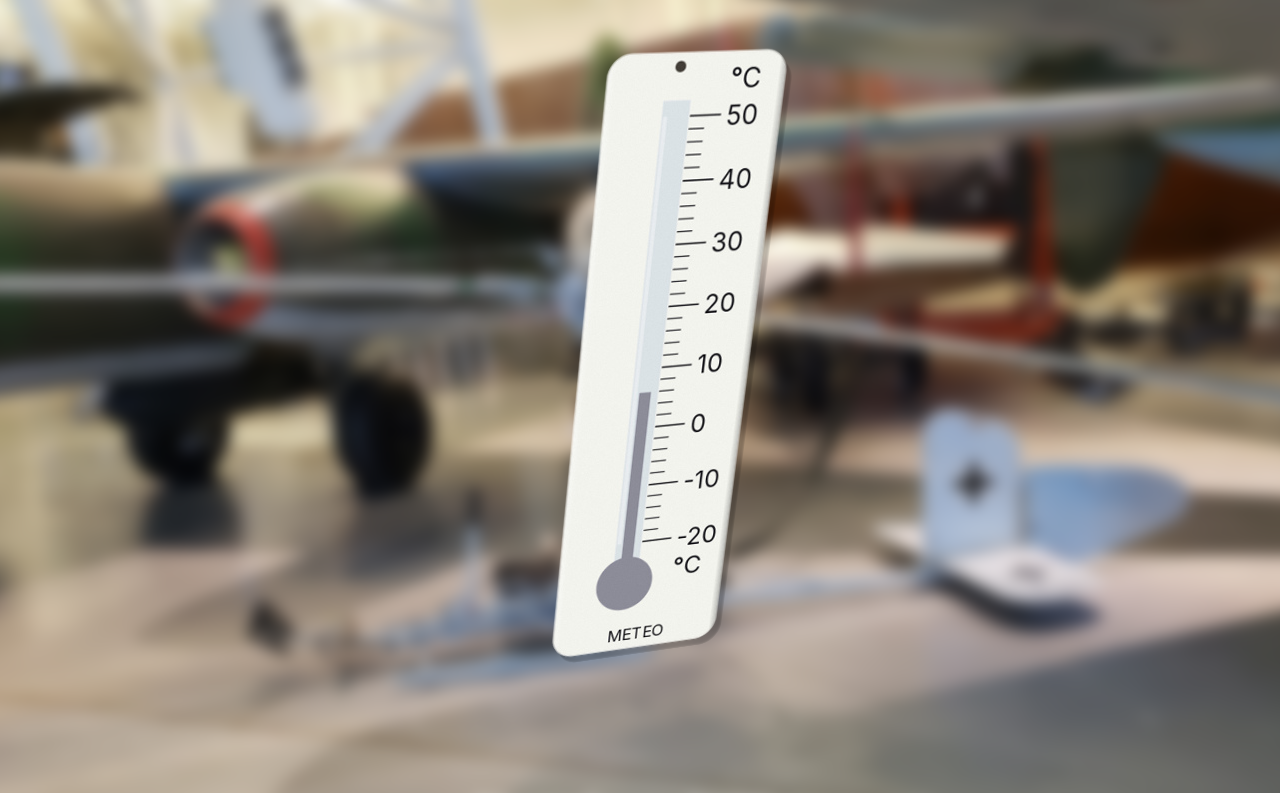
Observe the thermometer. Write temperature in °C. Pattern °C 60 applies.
°C 6
